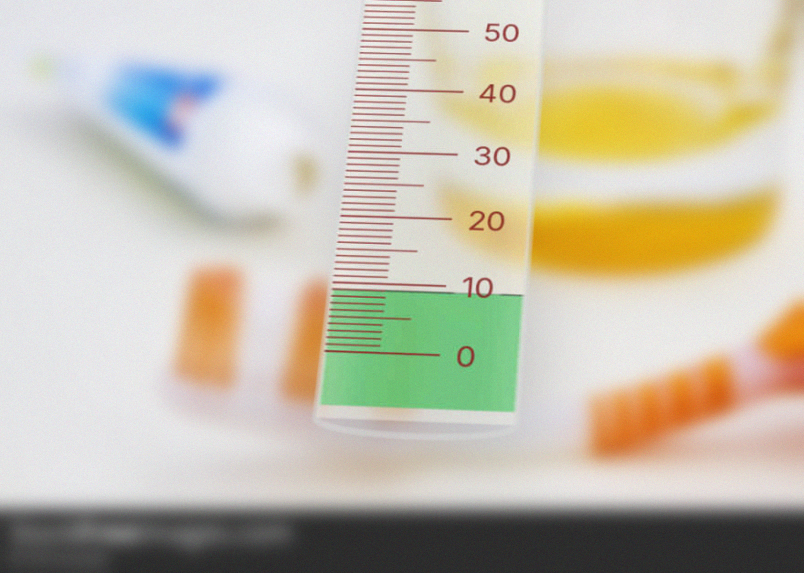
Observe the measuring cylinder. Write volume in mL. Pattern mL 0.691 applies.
mL 9
